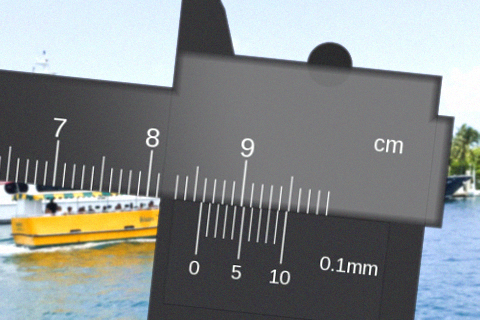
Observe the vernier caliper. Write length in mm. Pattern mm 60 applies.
mm 85.8
